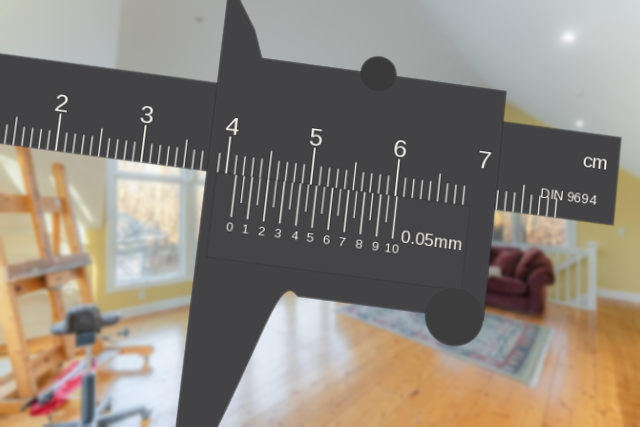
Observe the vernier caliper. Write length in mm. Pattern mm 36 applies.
mm 41.2
